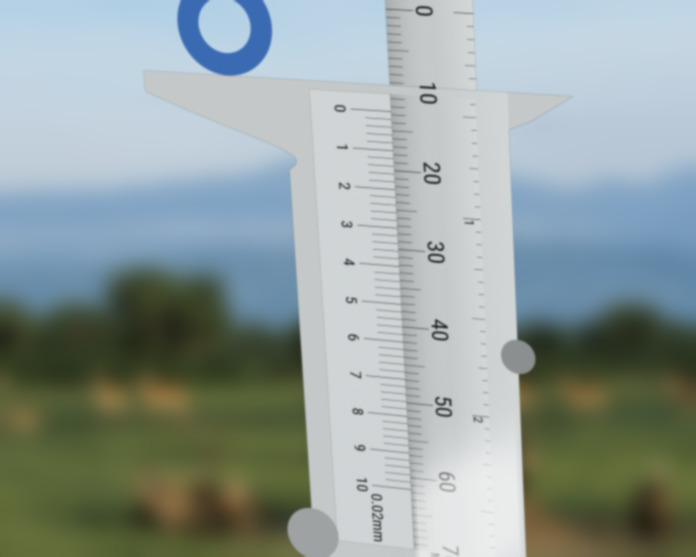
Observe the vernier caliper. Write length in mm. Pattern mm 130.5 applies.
mm 12.6
